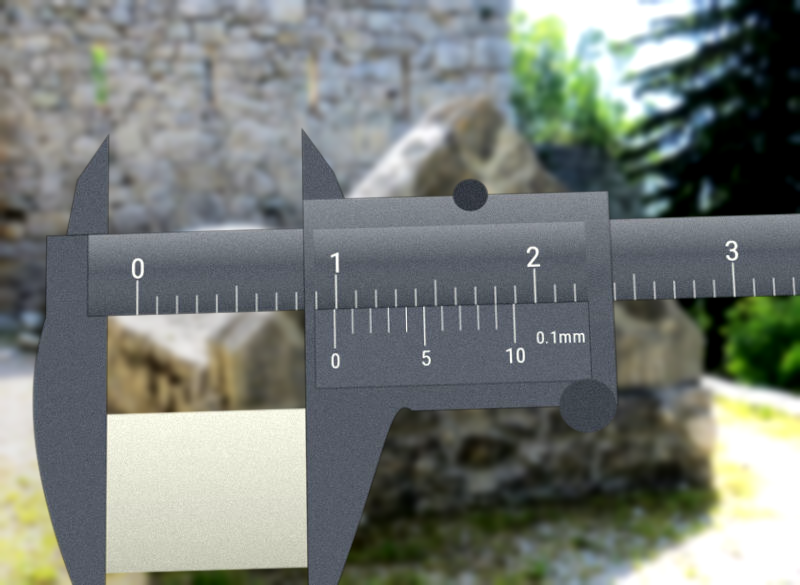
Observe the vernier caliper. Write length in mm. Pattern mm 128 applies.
mm 9.9
